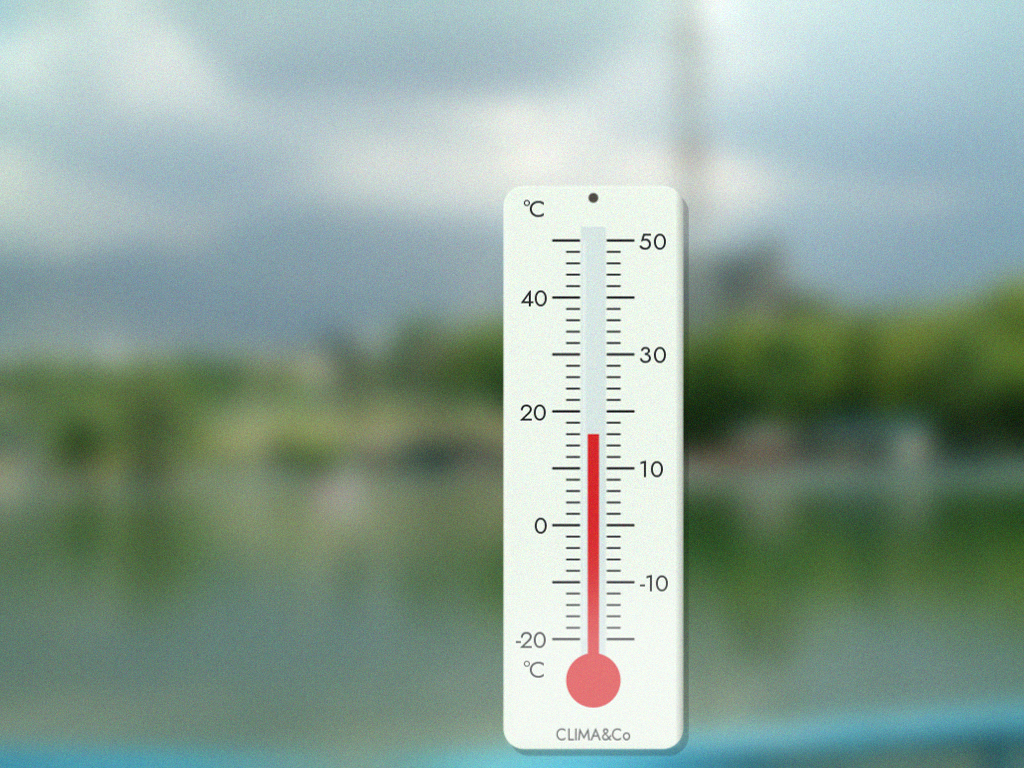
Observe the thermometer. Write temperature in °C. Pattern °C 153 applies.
°C 16
